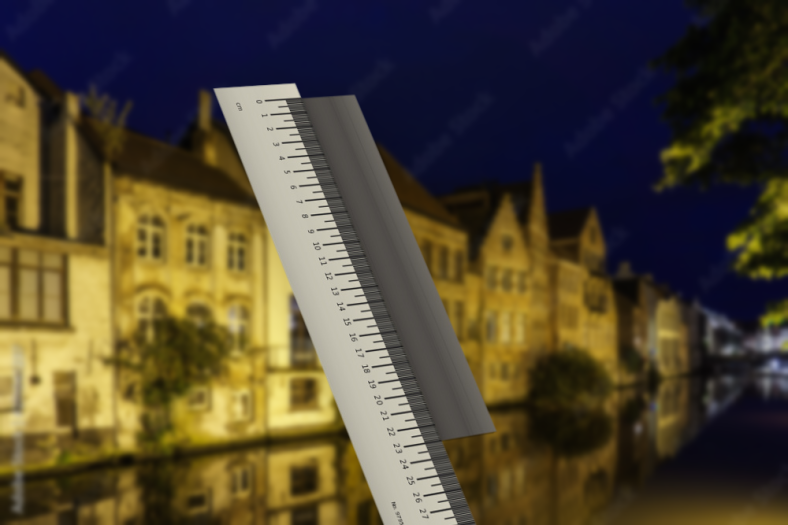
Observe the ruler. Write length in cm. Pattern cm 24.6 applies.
cm 23
